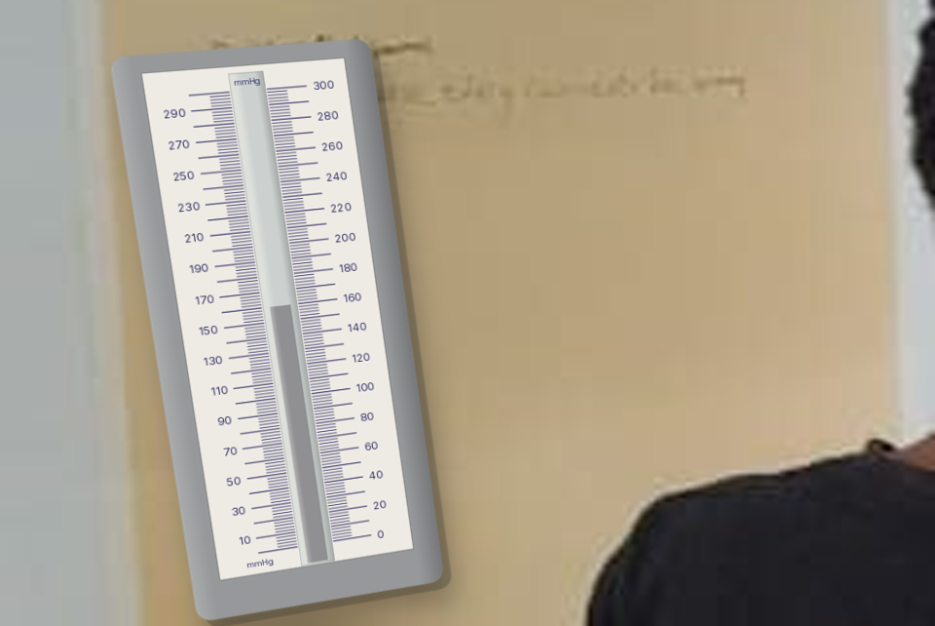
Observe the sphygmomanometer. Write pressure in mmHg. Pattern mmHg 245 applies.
mmHg 160
